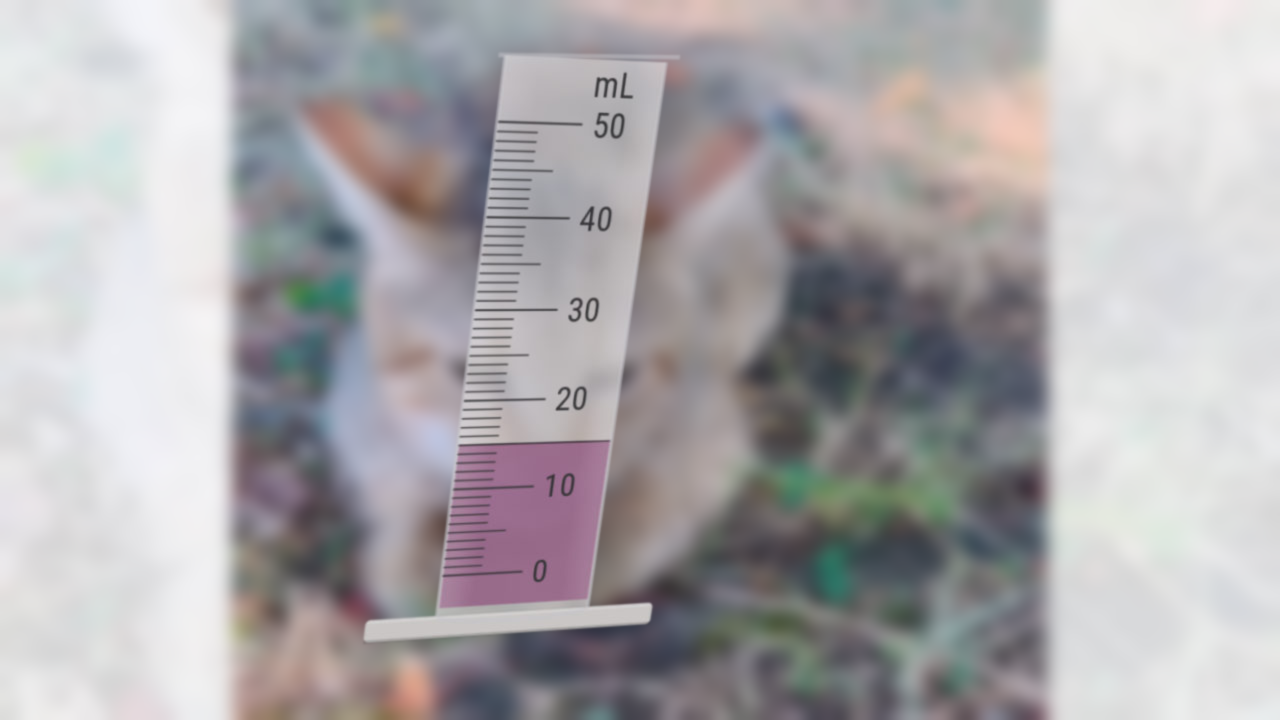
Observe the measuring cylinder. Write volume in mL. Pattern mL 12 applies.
mL 15
